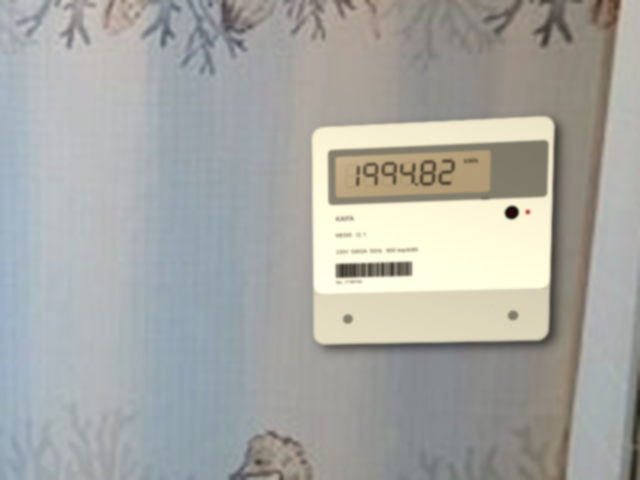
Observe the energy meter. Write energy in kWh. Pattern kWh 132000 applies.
kWh 1994.82
